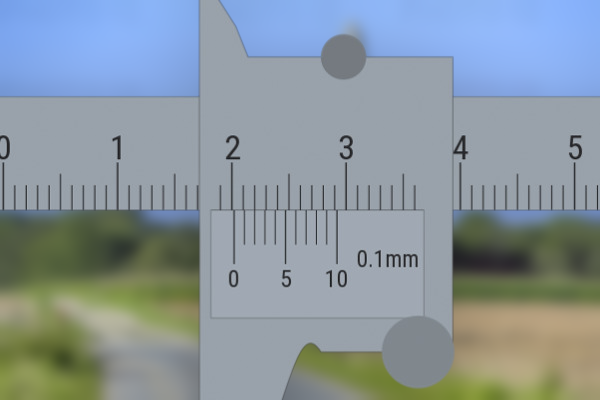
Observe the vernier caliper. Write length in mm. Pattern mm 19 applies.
mm 20.2
